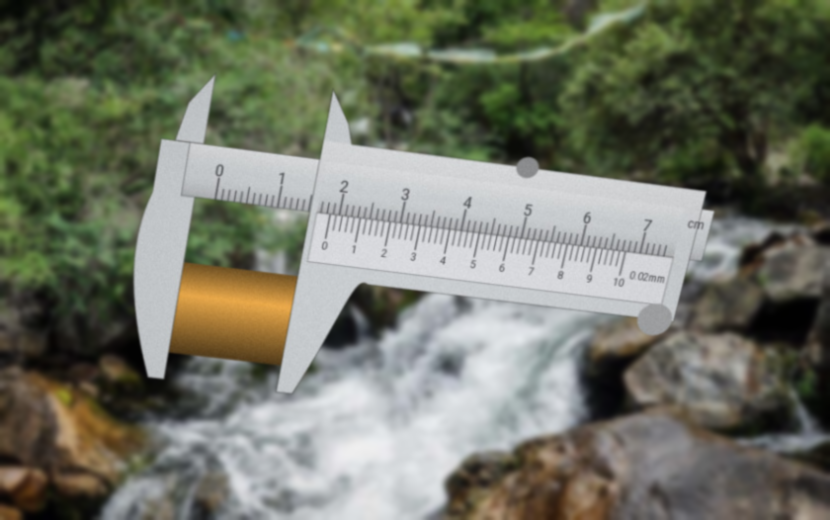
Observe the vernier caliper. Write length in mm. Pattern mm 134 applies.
mm 18.5
